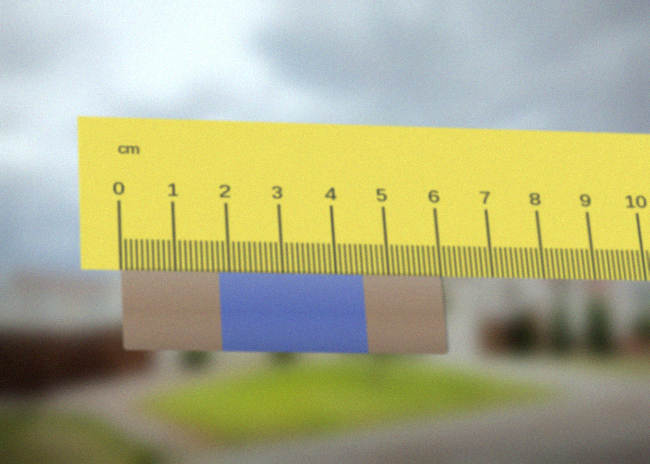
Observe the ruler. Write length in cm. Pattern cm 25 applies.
cm 6
